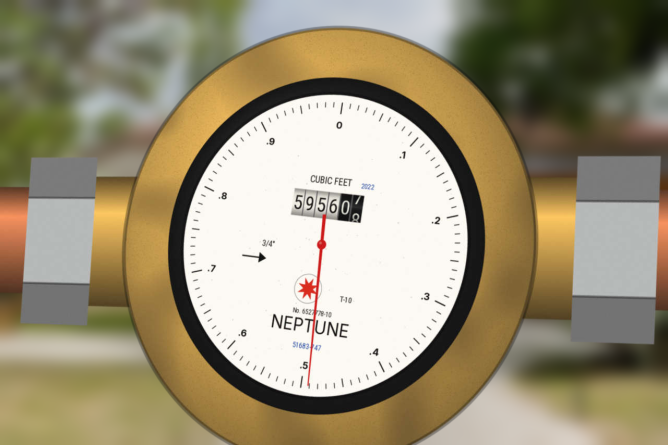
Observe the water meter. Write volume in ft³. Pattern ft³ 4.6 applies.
ft³ 595607.49
